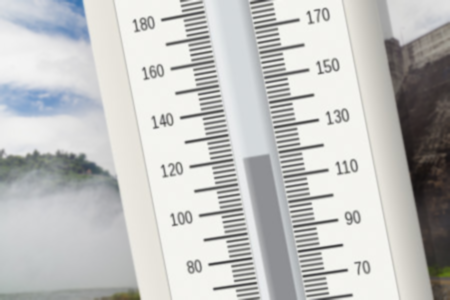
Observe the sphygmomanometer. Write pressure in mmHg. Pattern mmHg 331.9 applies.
mmHg 120
